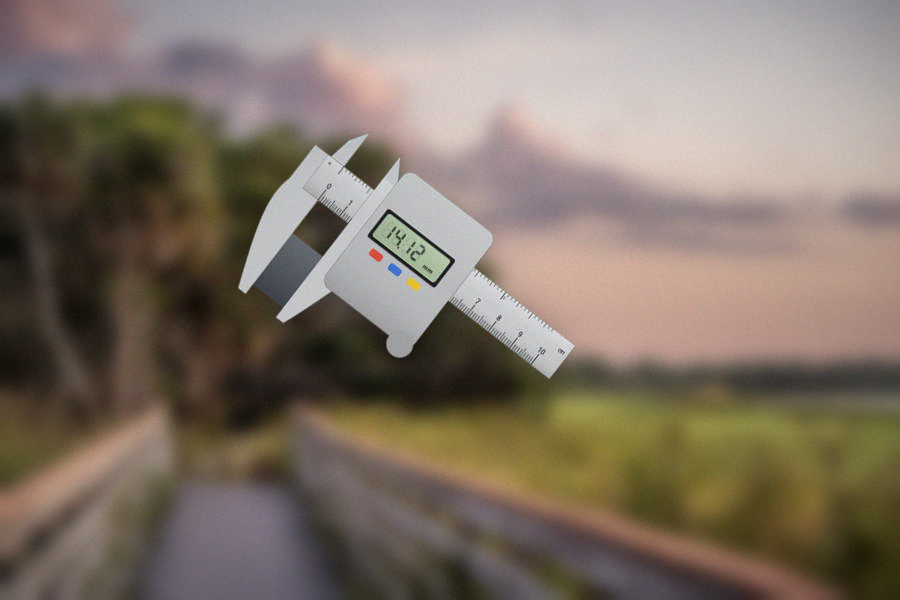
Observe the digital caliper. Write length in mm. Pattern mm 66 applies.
mm 14.12
